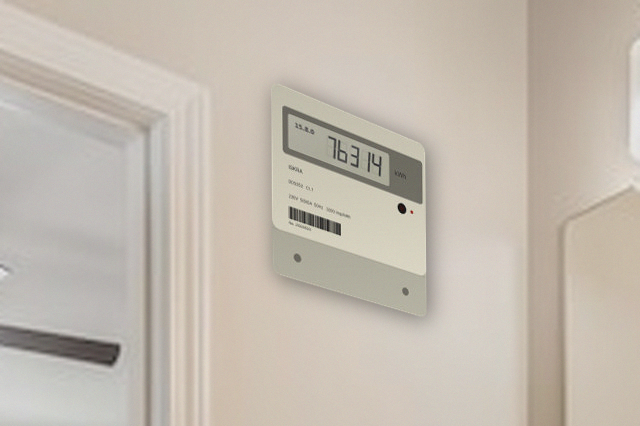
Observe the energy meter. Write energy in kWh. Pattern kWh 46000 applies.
kWh 76314
